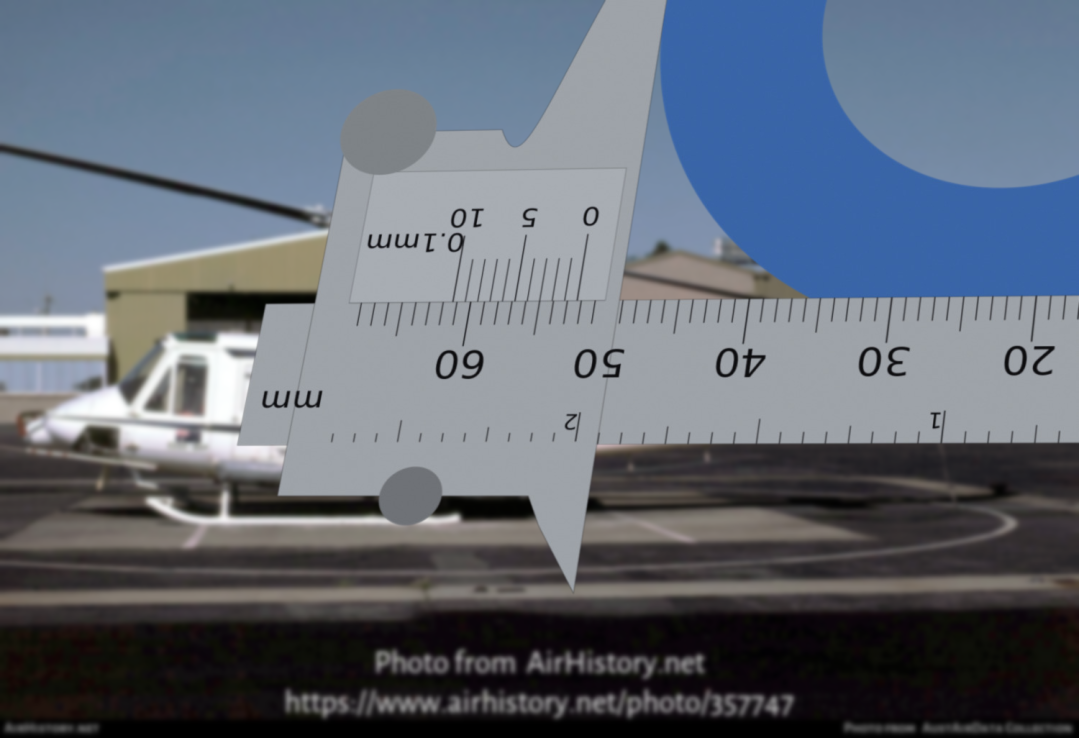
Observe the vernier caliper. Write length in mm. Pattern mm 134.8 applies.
mm 52.3
